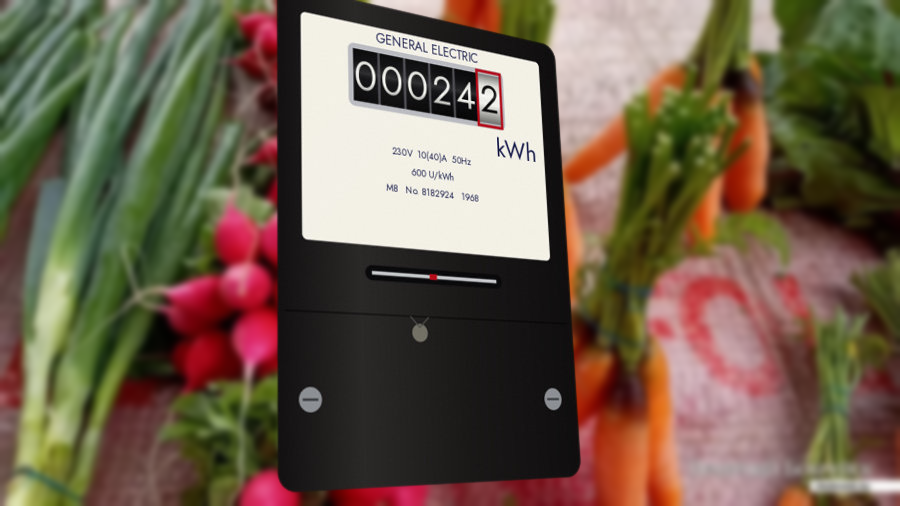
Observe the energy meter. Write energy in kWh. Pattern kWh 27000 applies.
kWh 24.2
